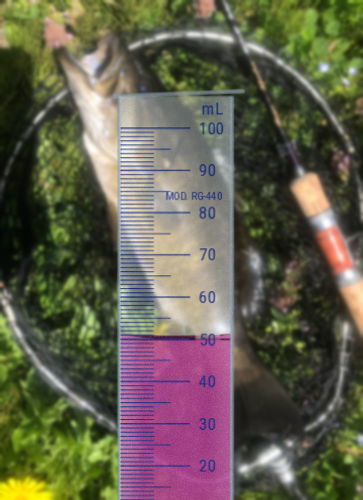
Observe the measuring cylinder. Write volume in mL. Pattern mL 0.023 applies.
mL 50
